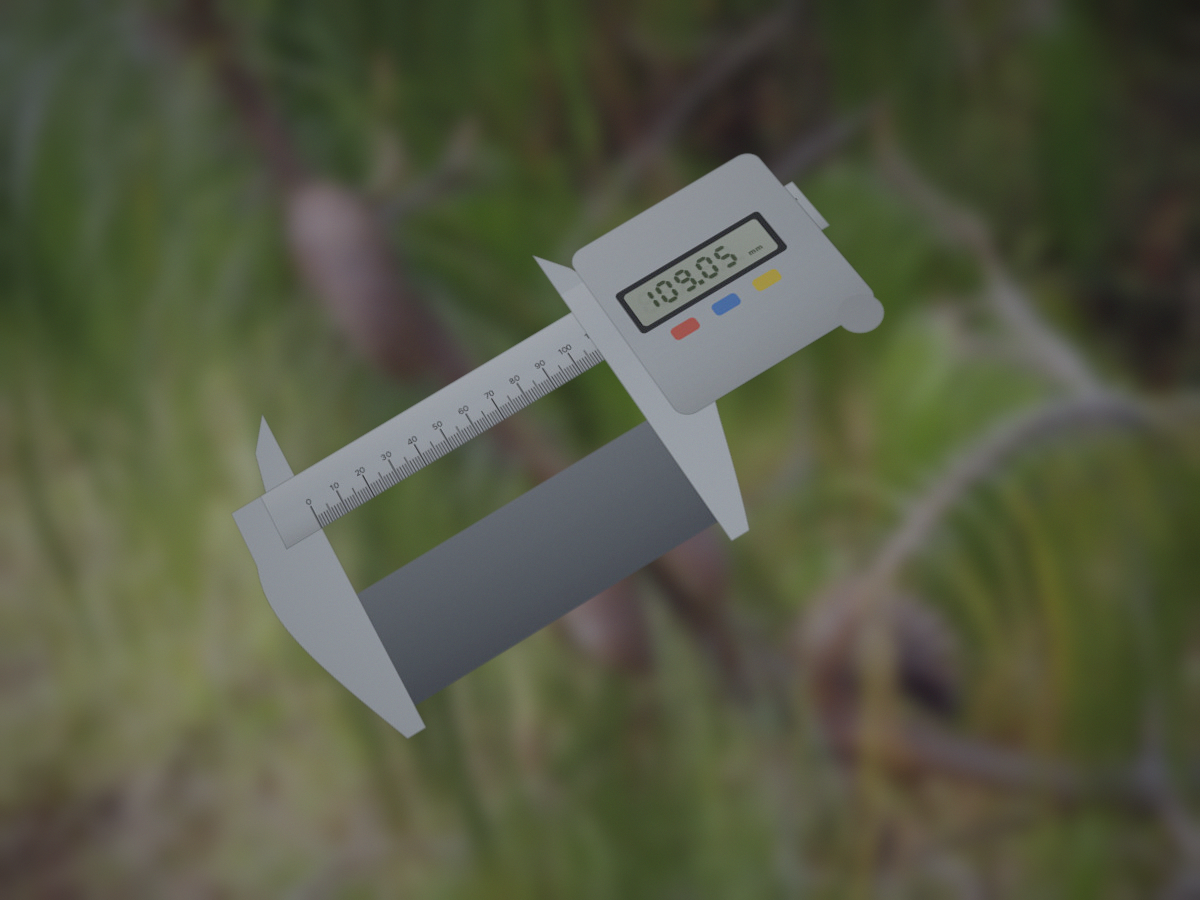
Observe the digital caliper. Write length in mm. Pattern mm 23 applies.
mm 109.05
